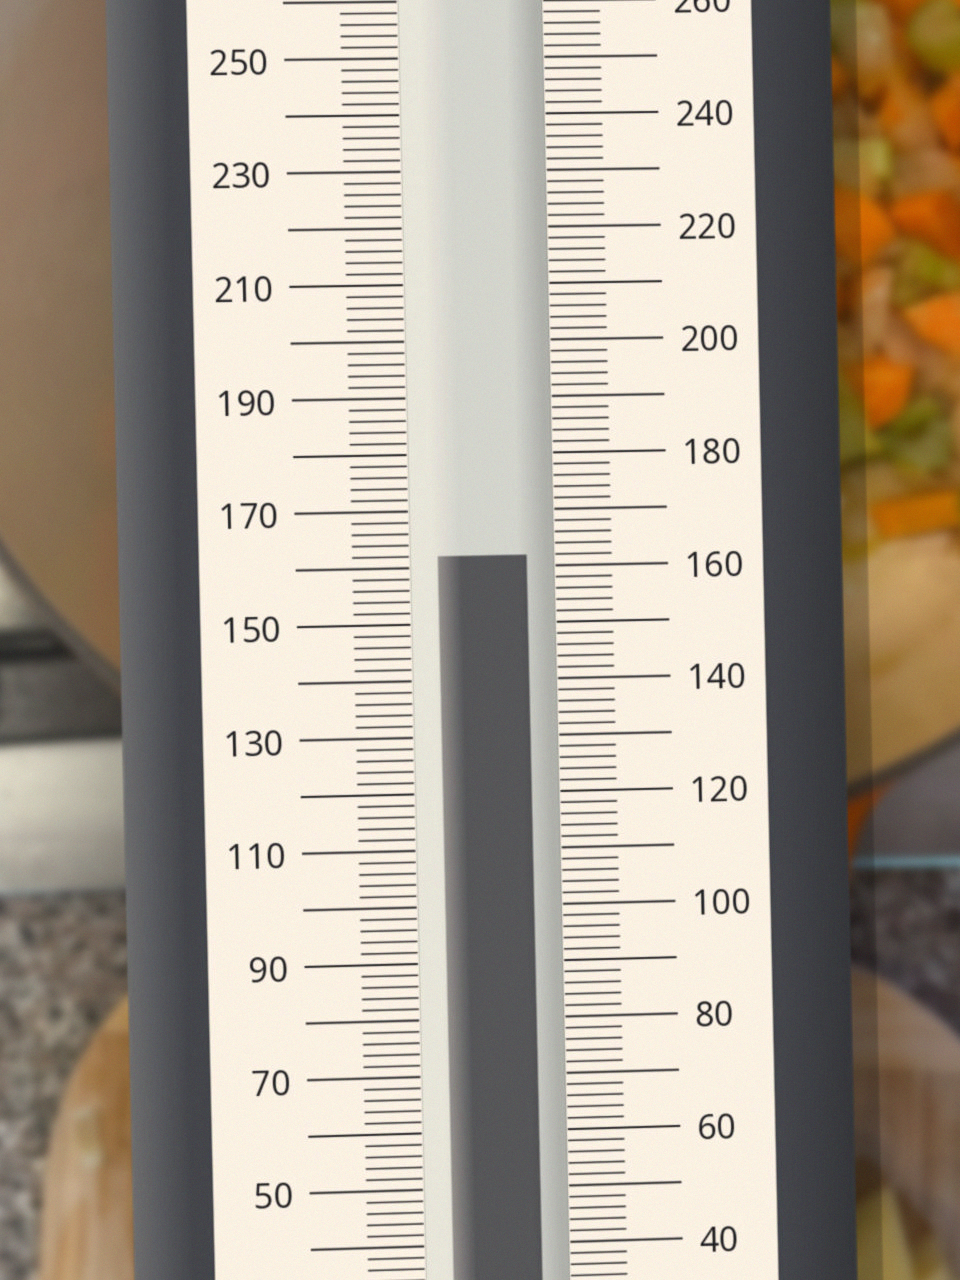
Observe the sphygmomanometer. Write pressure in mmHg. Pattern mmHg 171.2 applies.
mmHg 162
